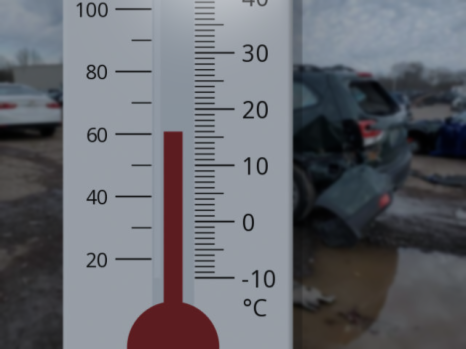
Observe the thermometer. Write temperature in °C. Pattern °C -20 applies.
°C 16
